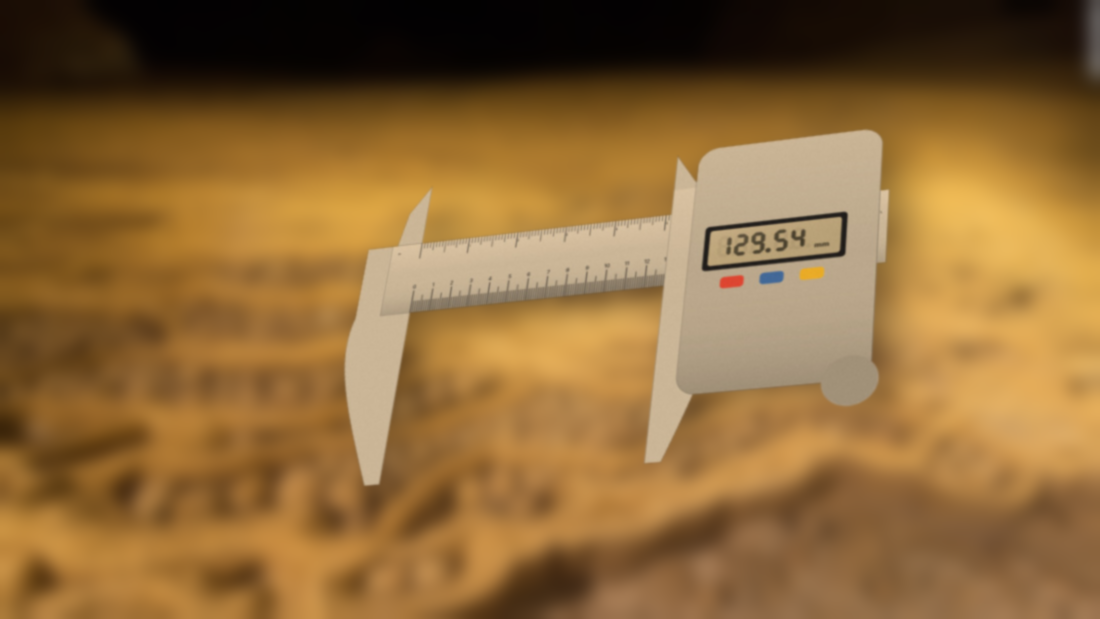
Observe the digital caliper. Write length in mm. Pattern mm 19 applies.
mm 129.54
